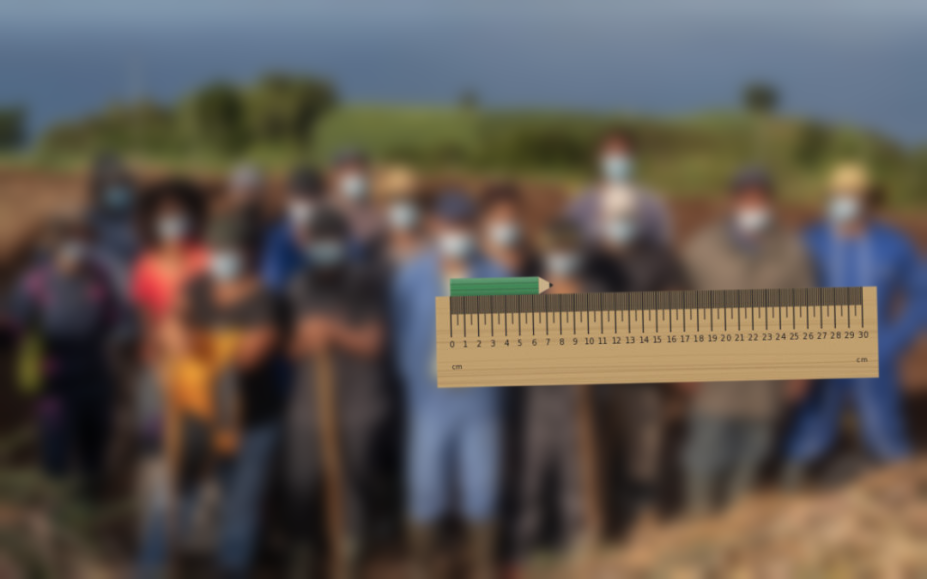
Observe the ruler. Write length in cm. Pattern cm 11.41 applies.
cm 7.5
